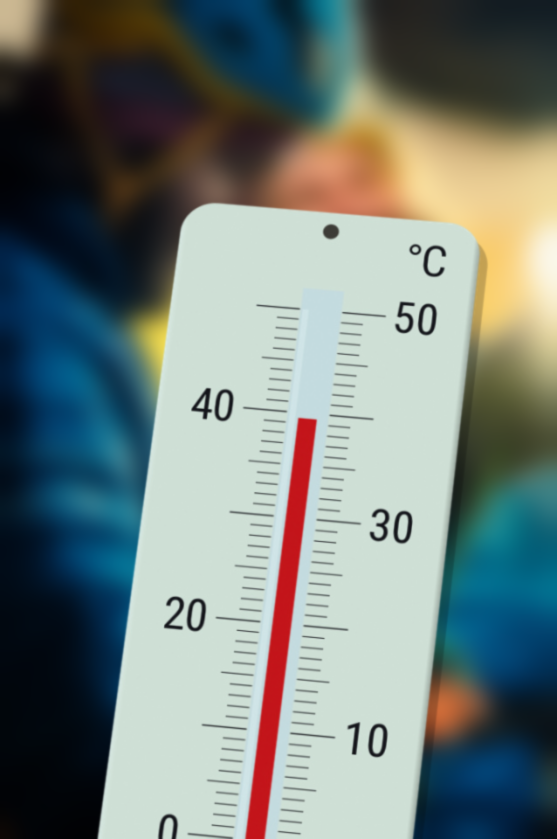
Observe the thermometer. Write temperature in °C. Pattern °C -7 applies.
°C 39.5
